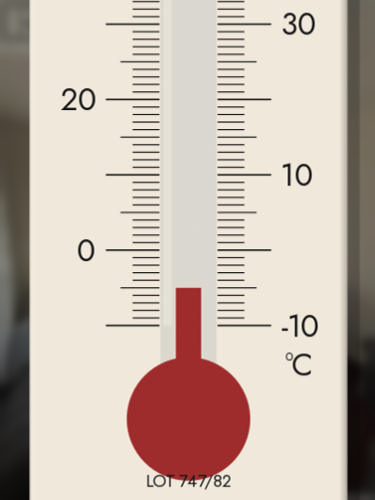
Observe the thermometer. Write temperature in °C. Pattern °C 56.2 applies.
°C -5
